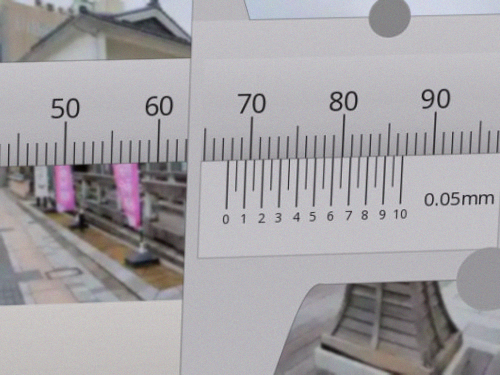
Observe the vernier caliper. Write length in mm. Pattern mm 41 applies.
mm 67.6
